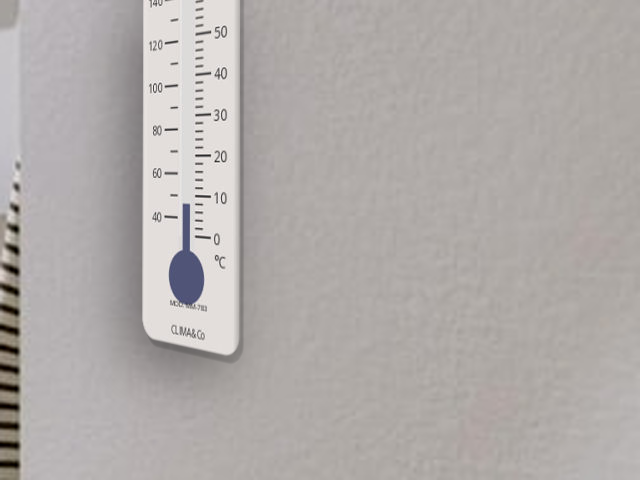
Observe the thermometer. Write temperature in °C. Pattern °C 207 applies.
°C 8
